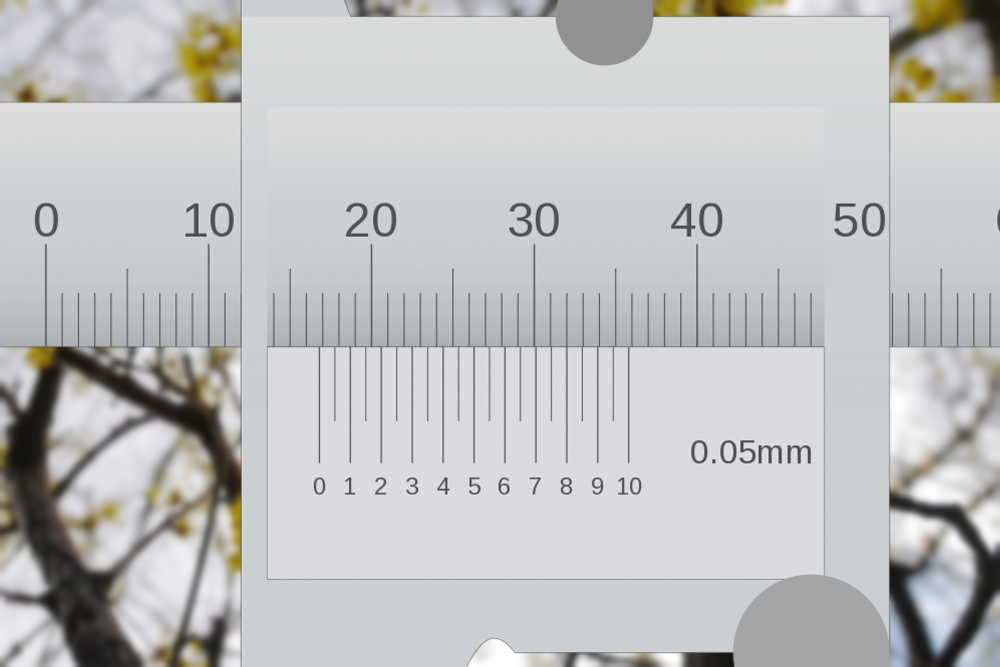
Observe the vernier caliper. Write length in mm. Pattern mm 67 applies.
mm 16.8
